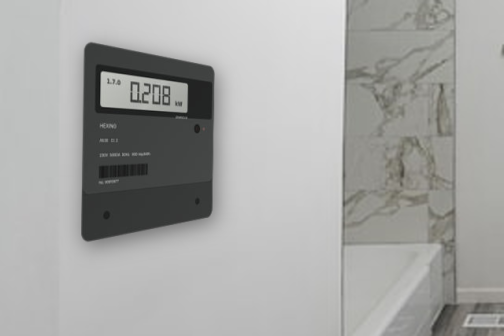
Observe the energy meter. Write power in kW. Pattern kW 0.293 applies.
kW 0.208
